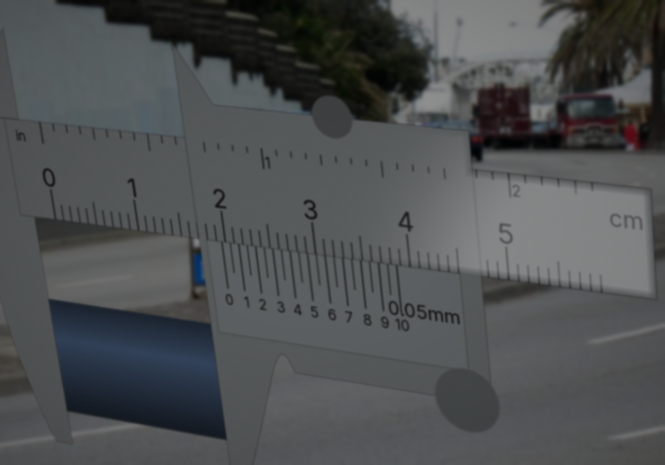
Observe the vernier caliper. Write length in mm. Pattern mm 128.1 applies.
mm 19.6
